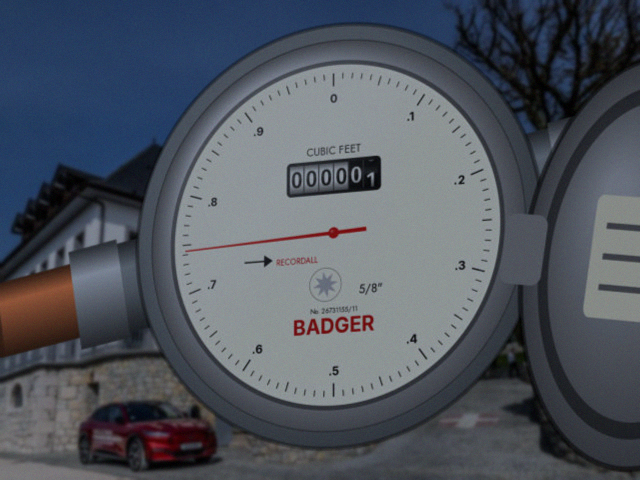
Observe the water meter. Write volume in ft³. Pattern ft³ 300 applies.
ft³ 0.74
